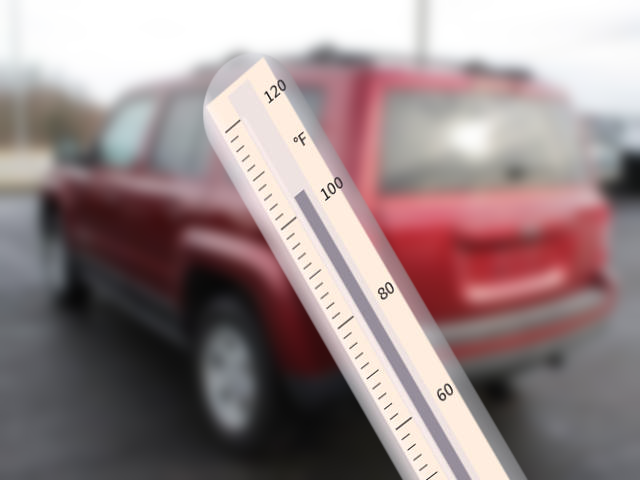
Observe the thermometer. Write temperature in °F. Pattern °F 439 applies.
°F 103
